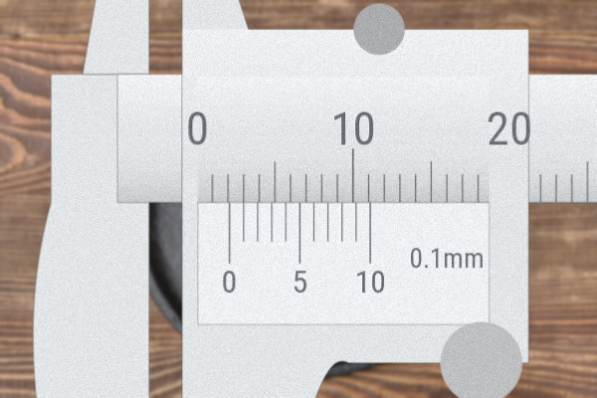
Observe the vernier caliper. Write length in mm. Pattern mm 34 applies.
mm 2.1
